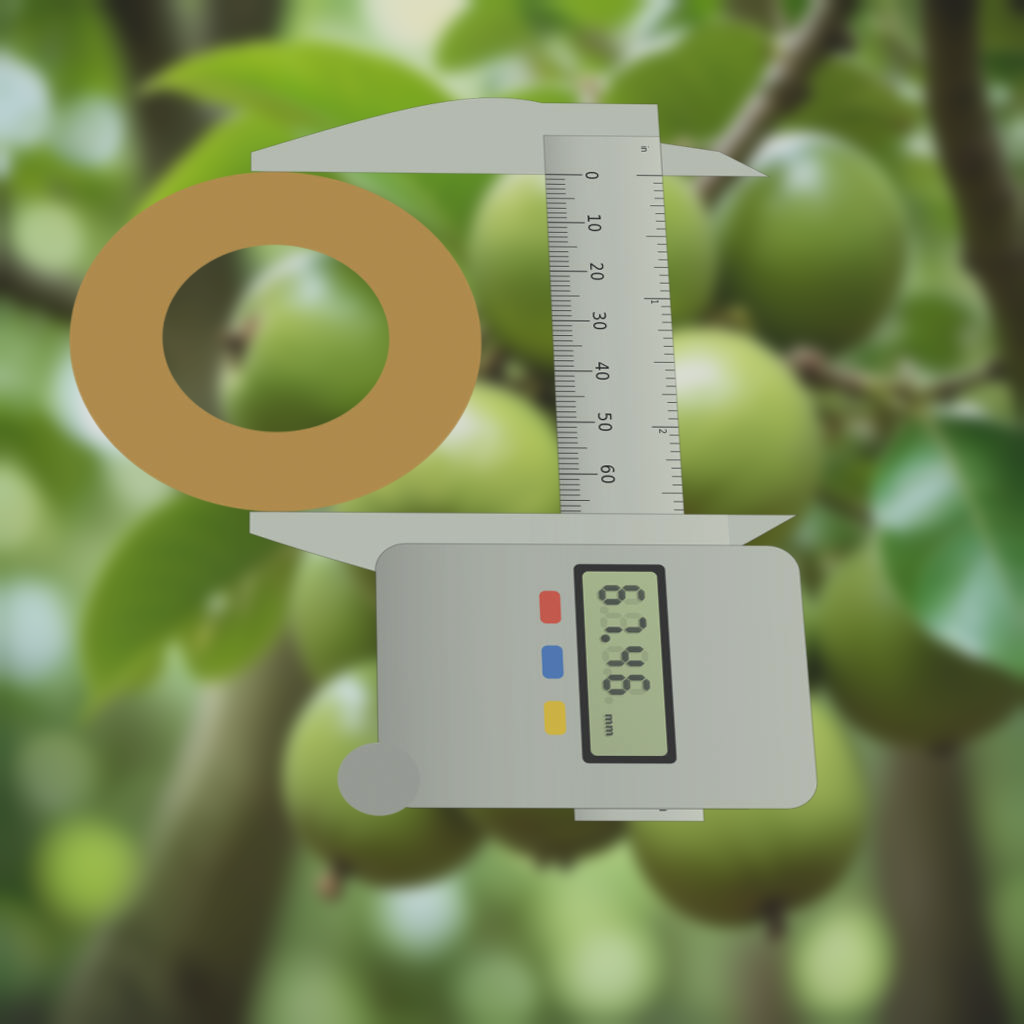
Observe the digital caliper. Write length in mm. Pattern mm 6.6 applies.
mm 67.46
